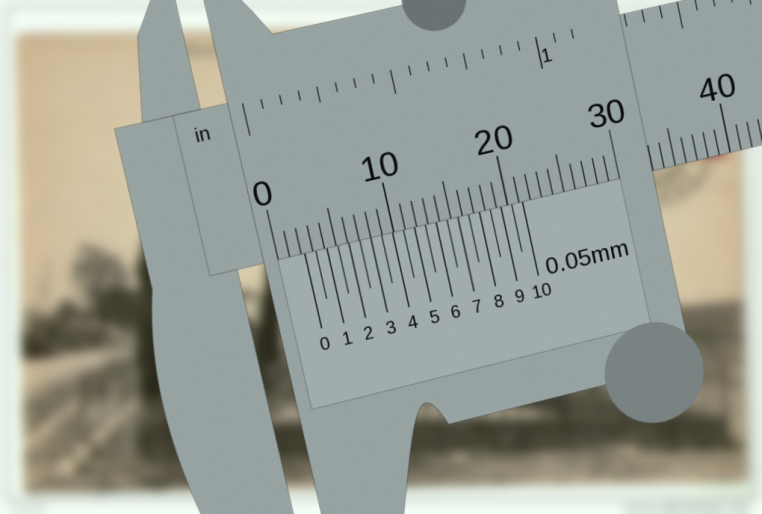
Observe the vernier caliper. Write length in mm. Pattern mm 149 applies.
mm 2.3
